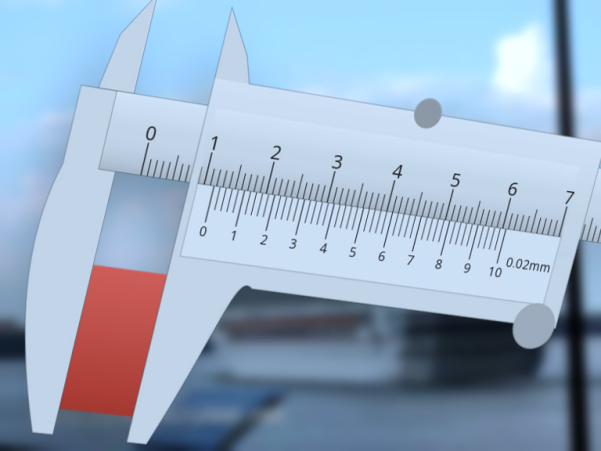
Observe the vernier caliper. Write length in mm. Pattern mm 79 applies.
mm 11.6
